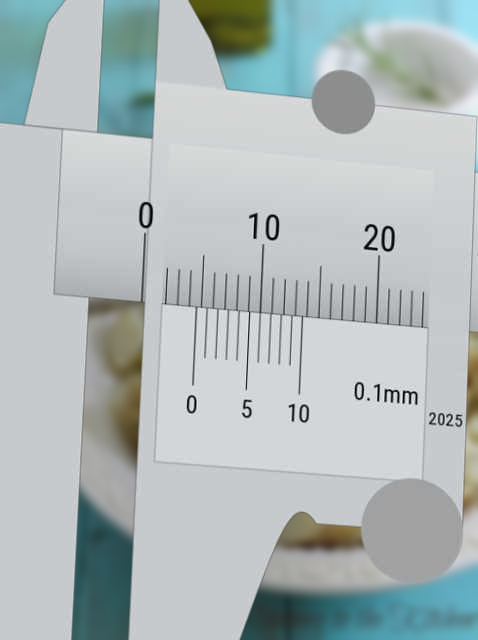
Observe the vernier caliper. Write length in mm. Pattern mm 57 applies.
mm 4.6
